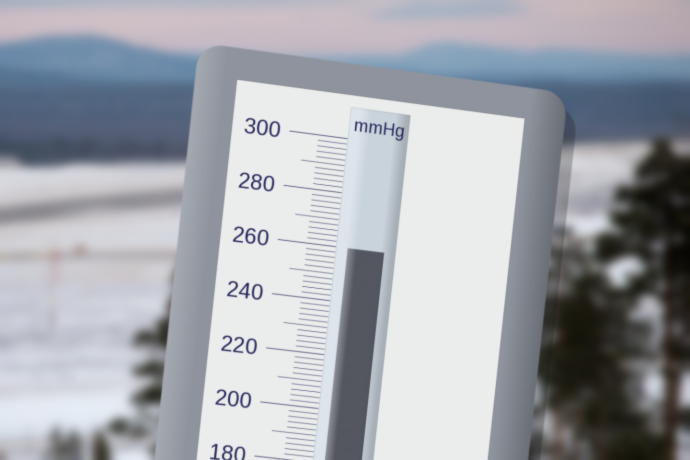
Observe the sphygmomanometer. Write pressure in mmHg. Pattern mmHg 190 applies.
mmHg 260
